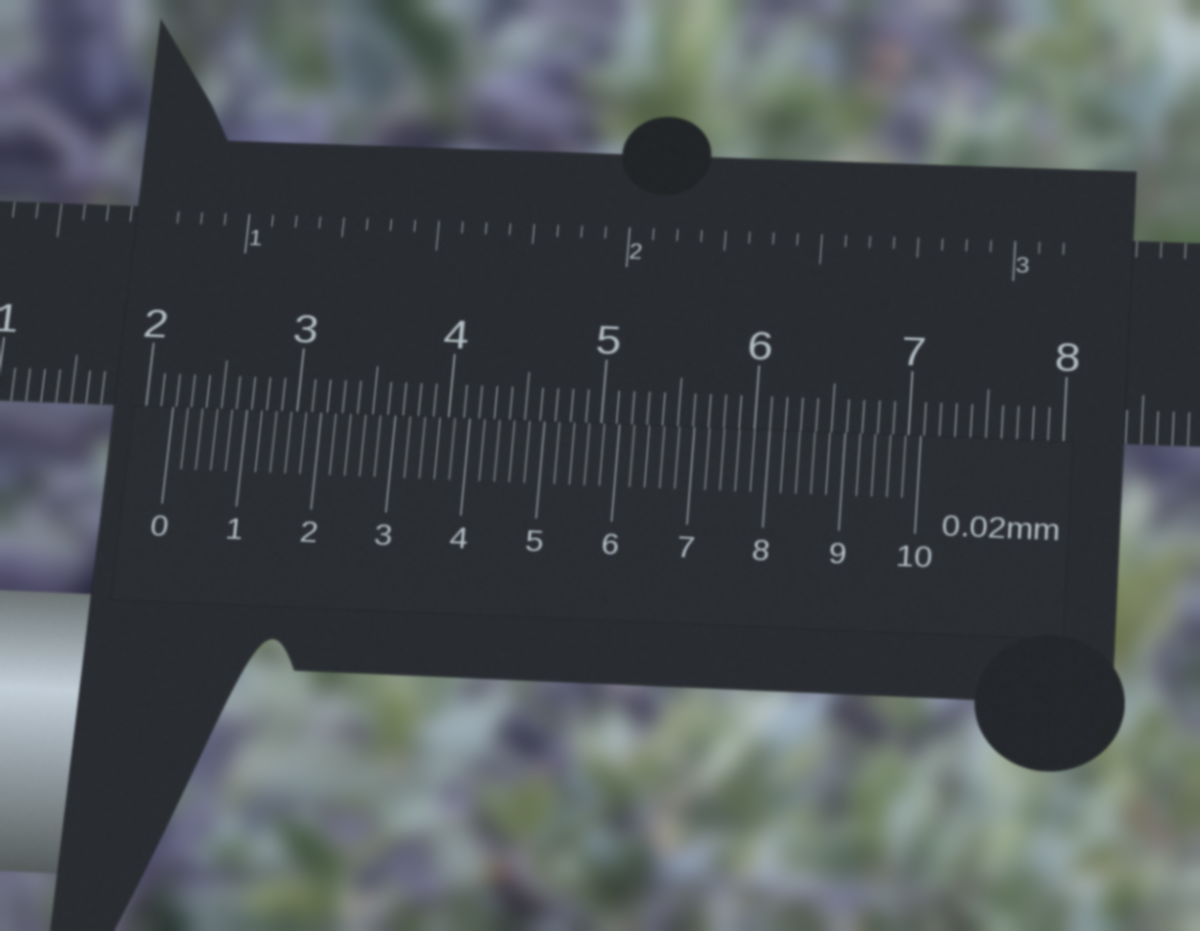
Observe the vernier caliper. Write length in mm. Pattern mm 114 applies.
mm 21.8
